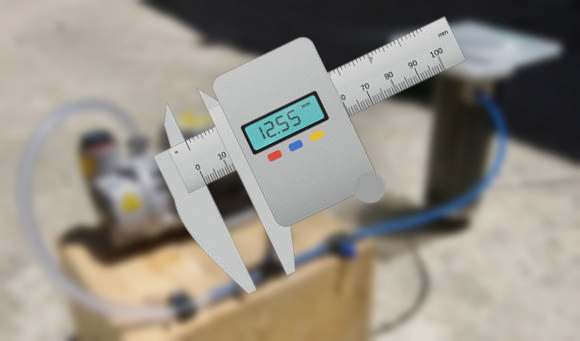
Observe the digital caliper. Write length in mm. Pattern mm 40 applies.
mm 12.55
